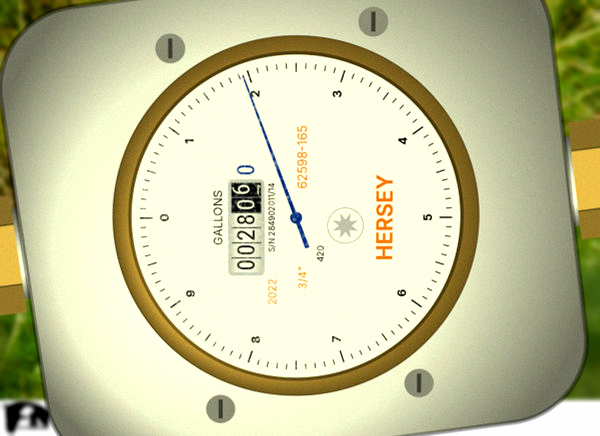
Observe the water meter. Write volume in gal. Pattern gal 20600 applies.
gal 28061.9
